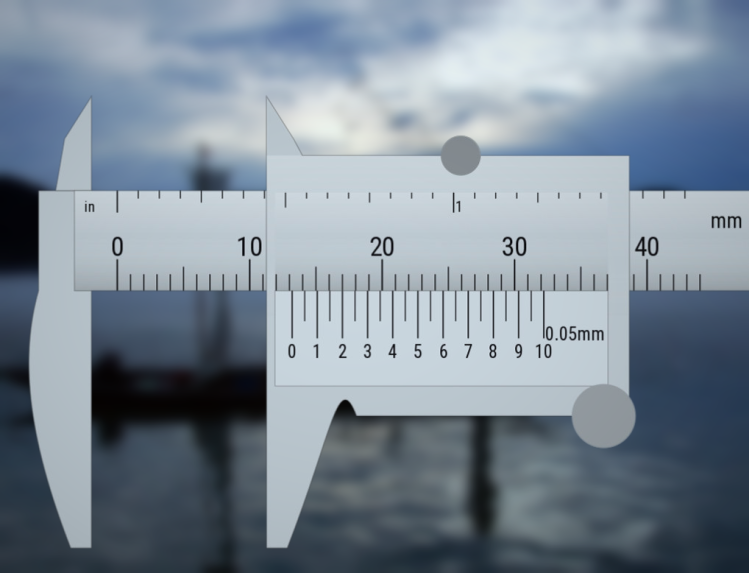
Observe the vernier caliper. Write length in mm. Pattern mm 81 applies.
mm 13.2
